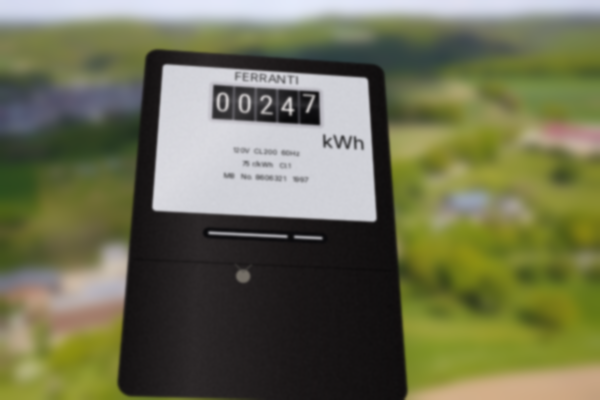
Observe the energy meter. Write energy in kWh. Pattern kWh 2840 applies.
kWh 247
